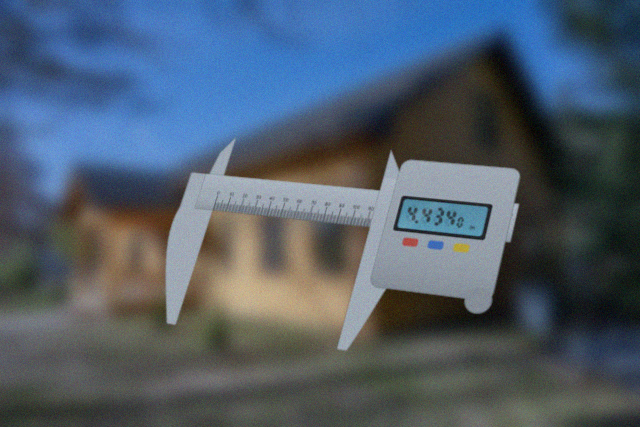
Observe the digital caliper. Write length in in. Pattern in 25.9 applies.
in 4.4340
